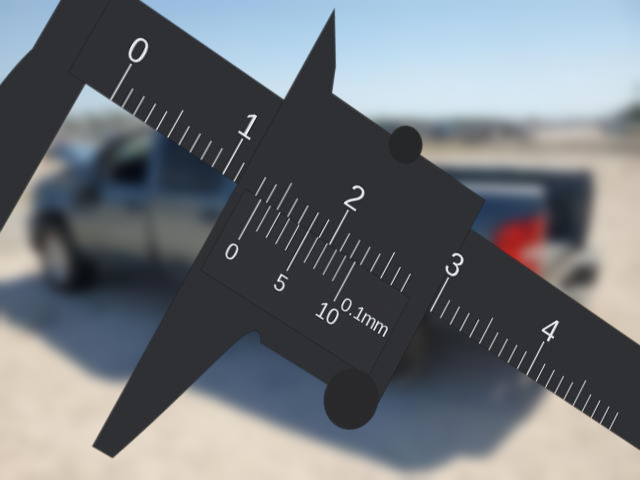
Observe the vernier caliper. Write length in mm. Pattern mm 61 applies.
mm 13.5
